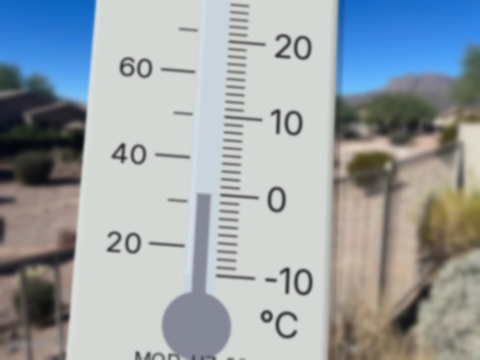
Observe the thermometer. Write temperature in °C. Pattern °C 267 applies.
°C 0
